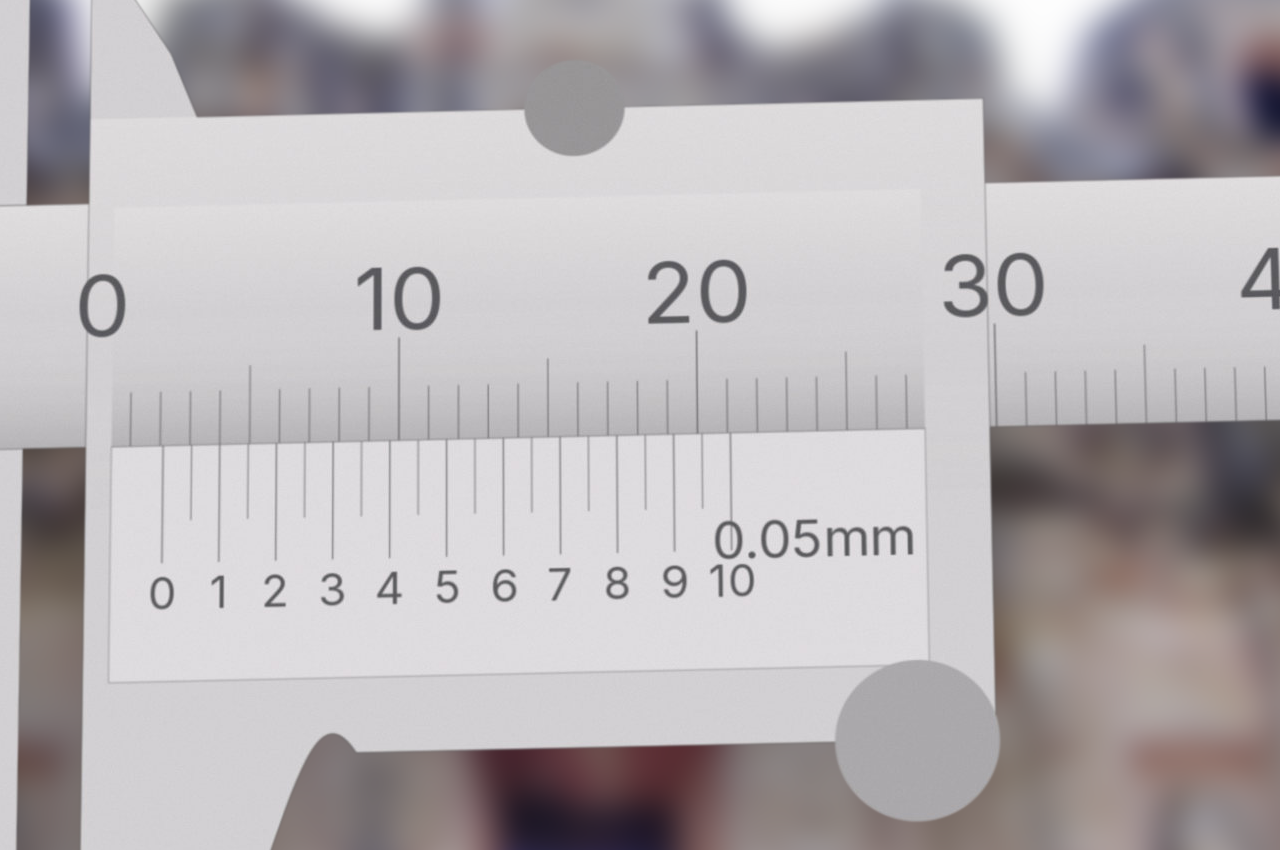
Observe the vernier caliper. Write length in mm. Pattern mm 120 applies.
mm 2.10
